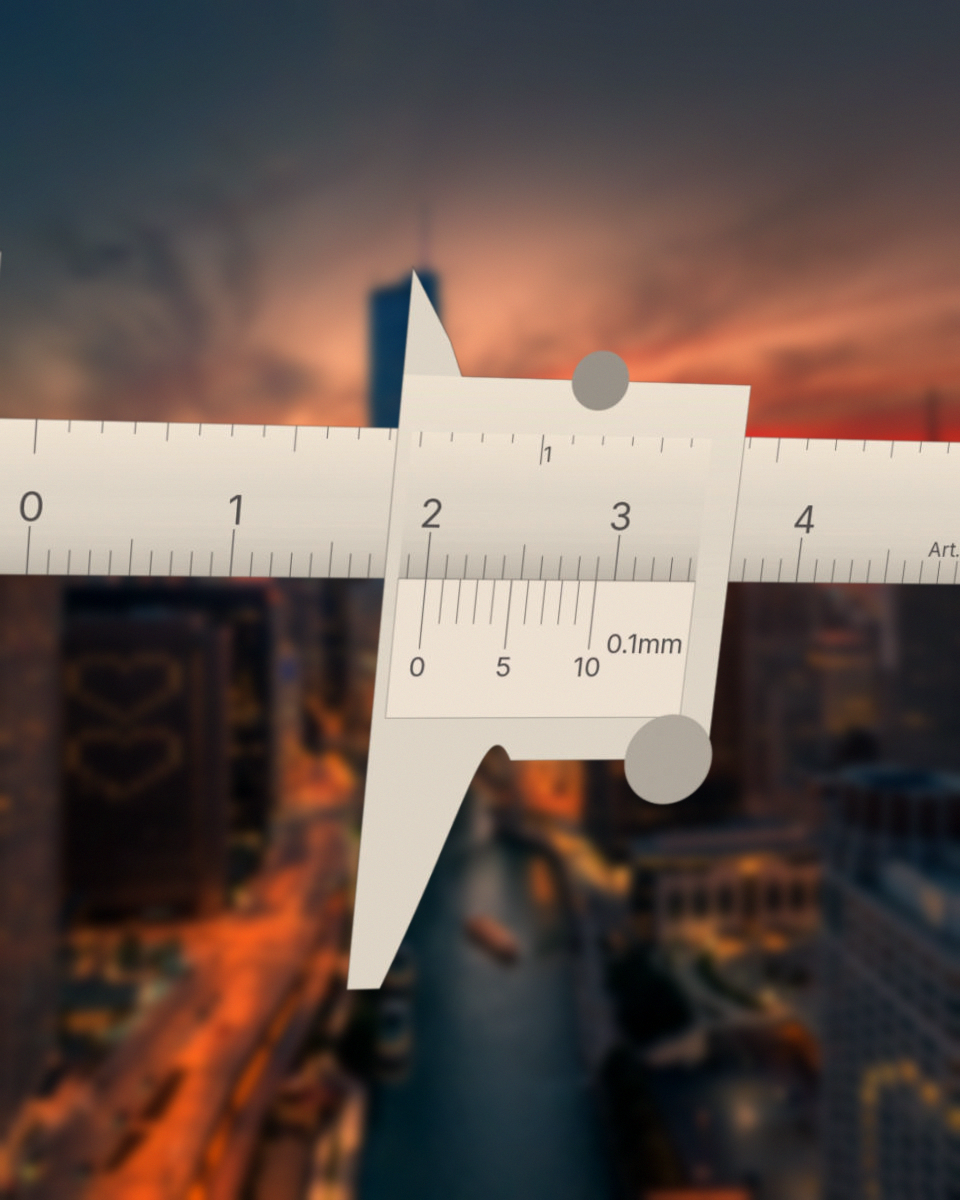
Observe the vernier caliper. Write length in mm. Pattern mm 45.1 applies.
mm 20.0
